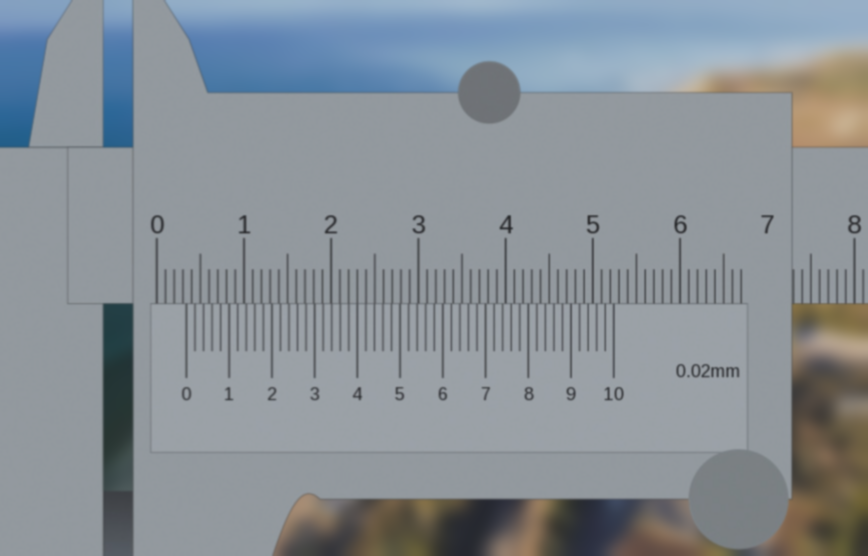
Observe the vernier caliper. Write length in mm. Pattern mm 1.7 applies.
mm 3.4
